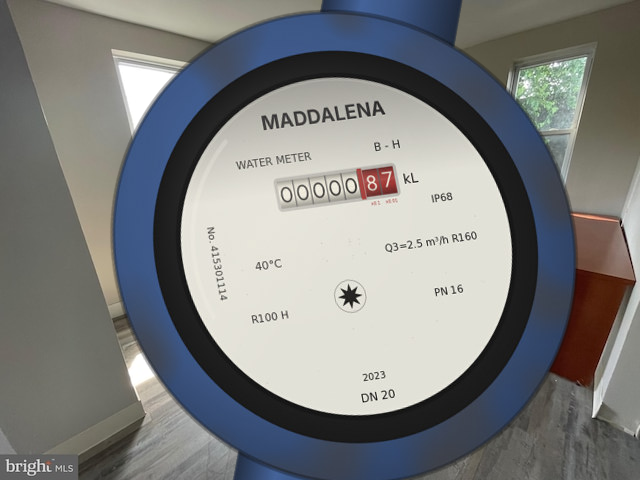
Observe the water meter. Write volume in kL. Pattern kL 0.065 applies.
kL 0.87
